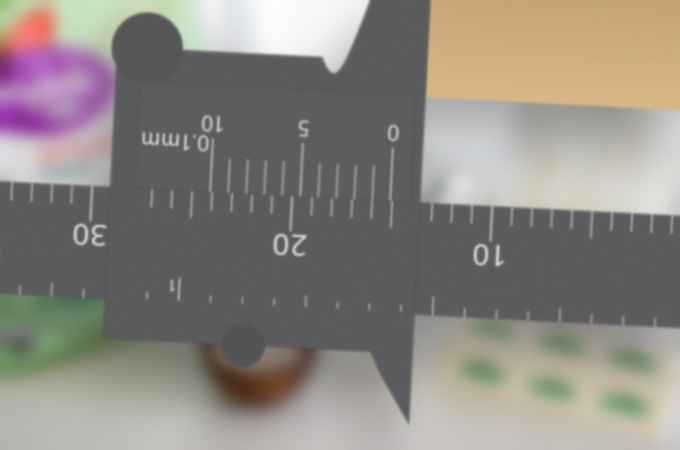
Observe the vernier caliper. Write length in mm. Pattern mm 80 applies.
mm 15.1
